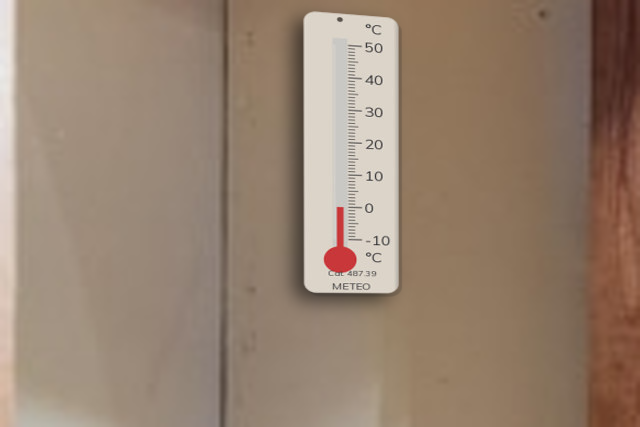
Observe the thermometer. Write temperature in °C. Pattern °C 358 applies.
°C 0
